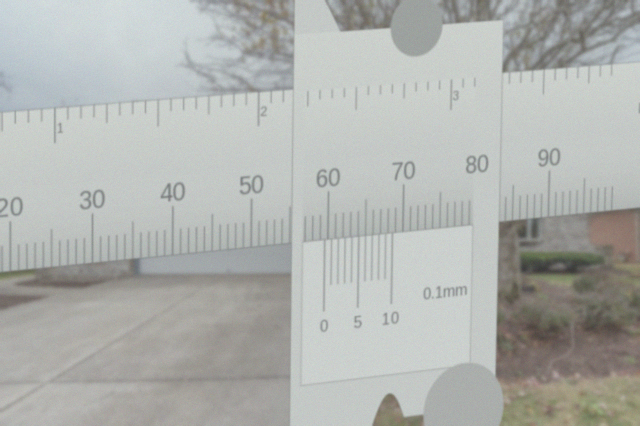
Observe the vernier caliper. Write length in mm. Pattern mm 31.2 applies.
mm 59.6
